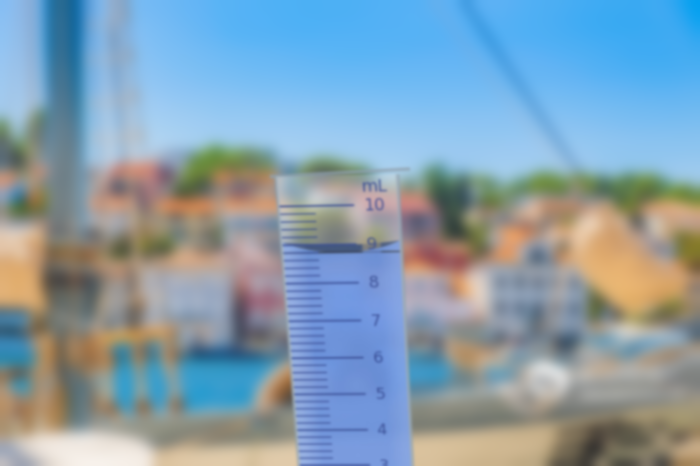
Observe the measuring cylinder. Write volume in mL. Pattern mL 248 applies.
mL 8.8
